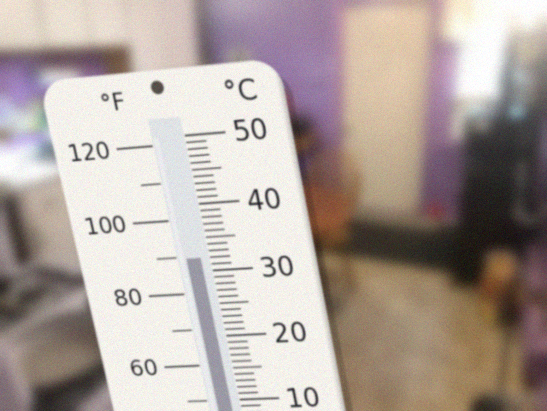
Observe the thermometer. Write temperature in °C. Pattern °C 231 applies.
°C 32
